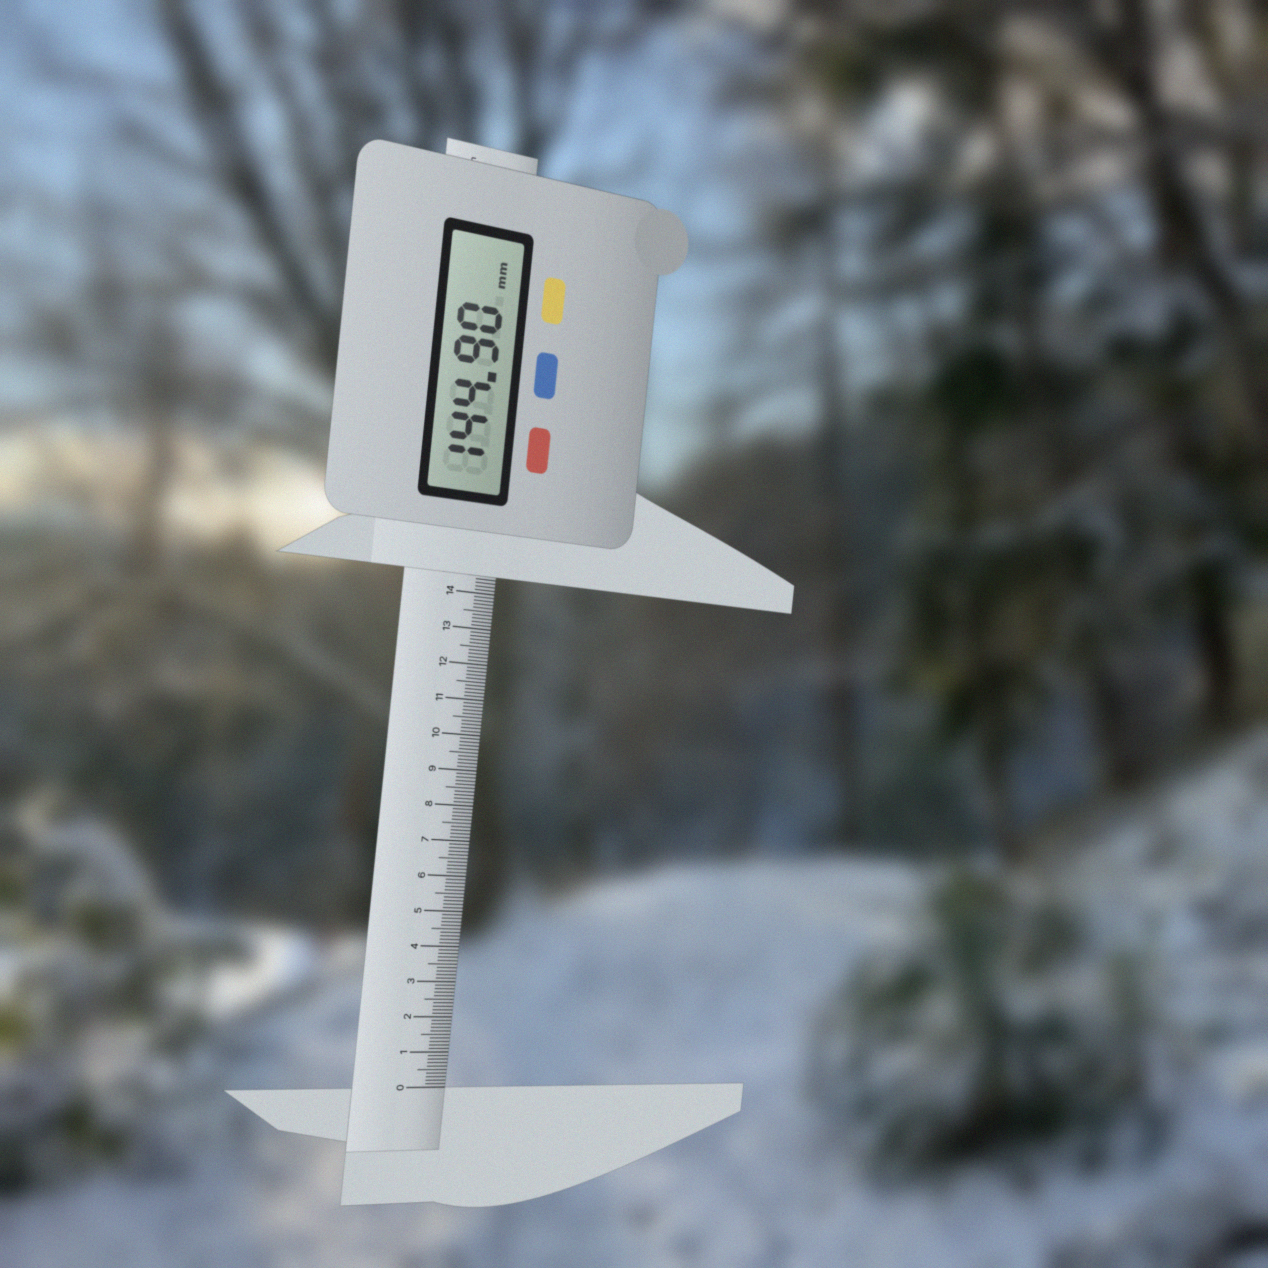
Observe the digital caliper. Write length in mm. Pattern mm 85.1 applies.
mm 144.90
